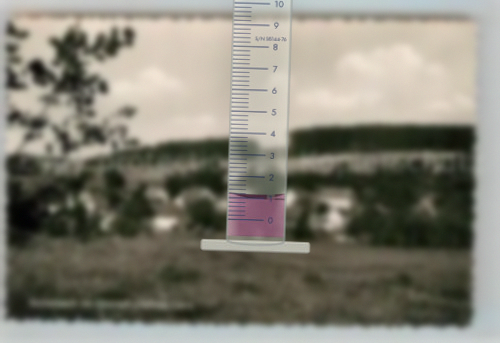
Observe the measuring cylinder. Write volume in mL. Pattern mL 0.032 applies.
mL 1
